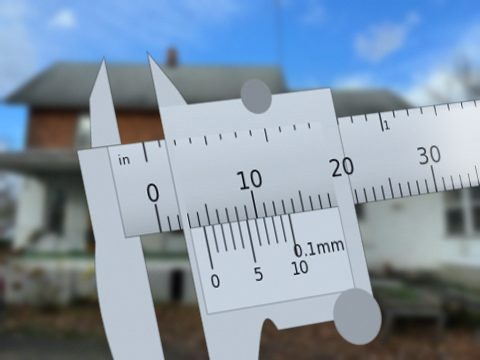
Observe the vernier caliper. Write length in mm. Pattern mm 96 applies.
mm 4.4
